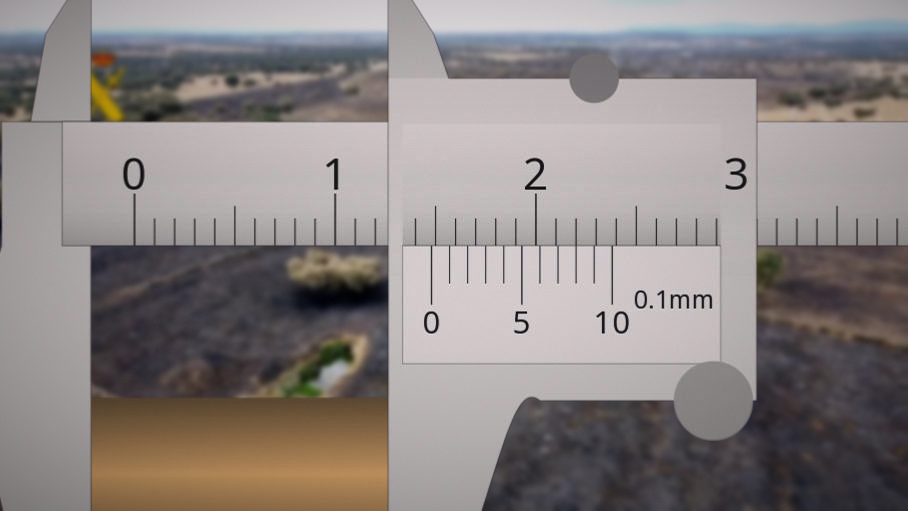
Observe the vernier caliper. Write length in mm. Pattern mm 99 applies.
mm 14.8
